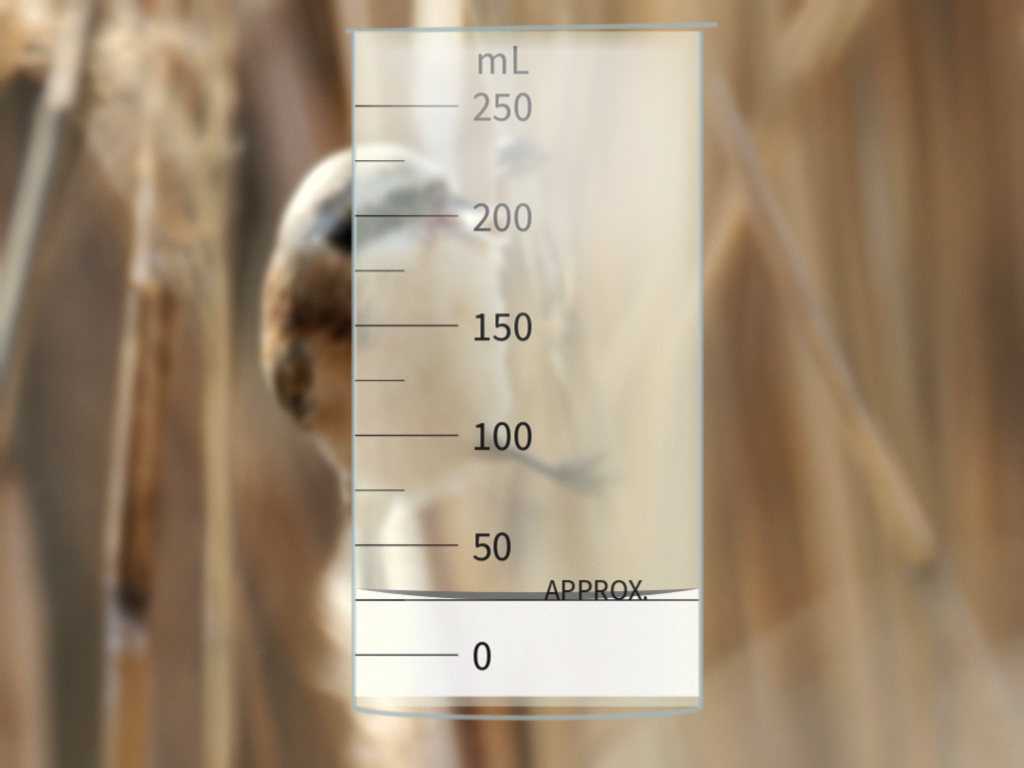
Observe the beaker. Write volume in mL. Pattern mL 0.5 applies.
mL 25
